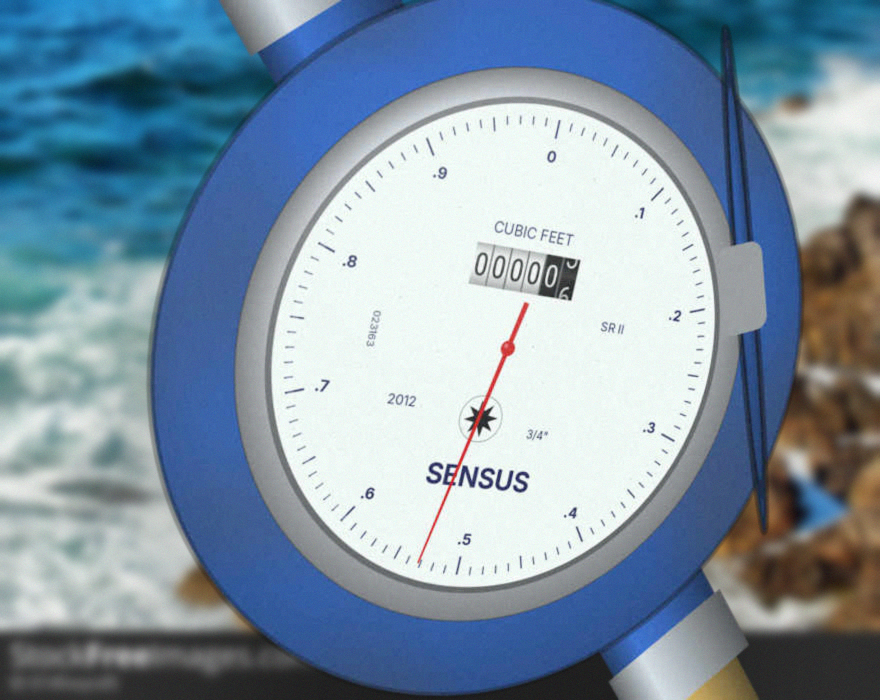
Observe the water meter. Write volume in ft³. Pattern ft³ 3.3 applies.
ft³ 5.53
